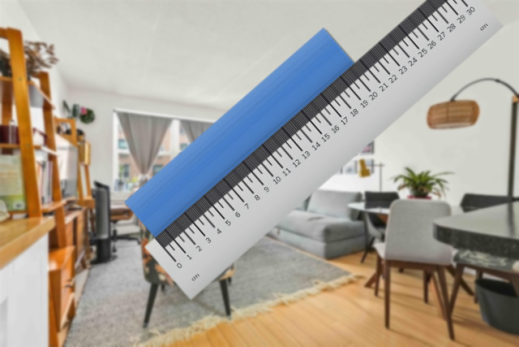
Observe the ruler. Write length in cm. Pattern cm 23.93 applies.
cm 20.5
